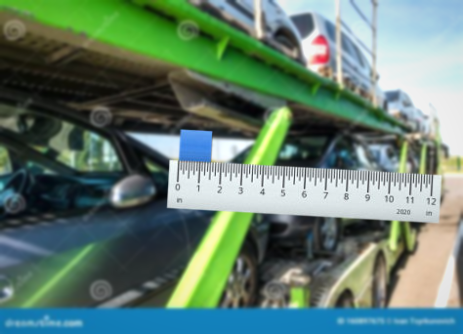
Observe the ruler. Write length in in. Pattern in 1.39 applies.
in 1.5
